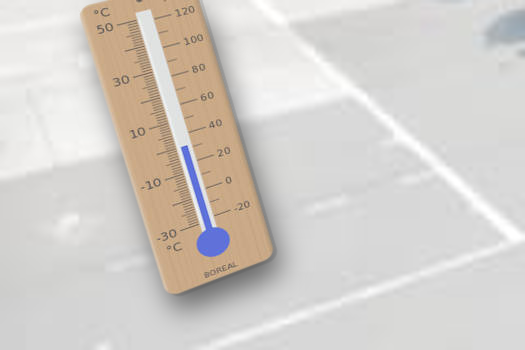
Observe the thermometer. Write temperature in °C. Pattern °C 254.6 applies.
°C 0
